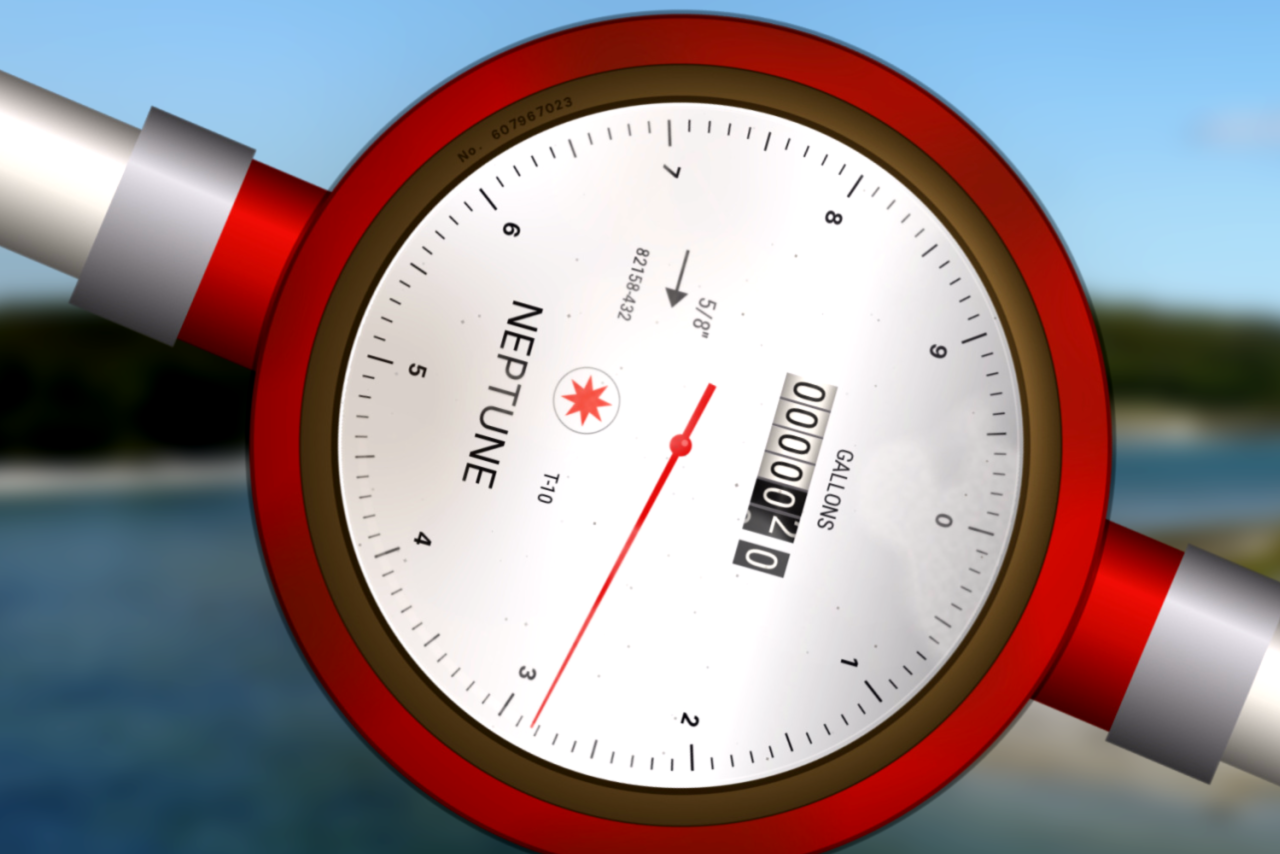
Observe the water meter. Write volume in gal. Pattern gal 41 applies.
gal 22.8
